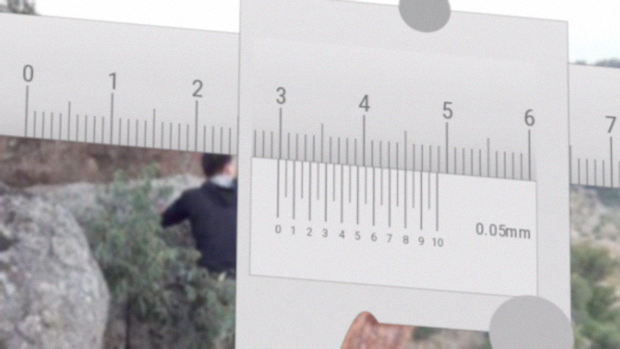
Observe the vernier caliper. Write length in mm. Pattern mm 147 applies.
mm 29.8
